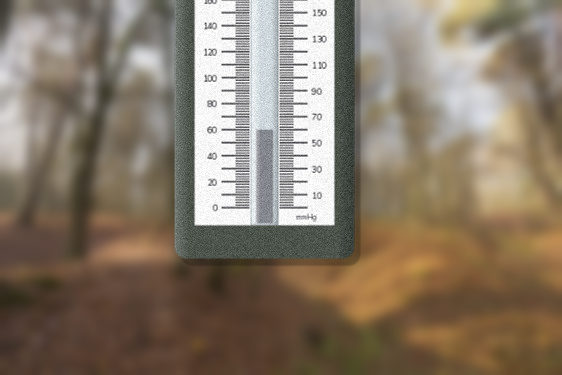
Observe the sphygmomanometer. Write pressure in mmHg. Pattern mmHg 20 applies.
mmHg 60
